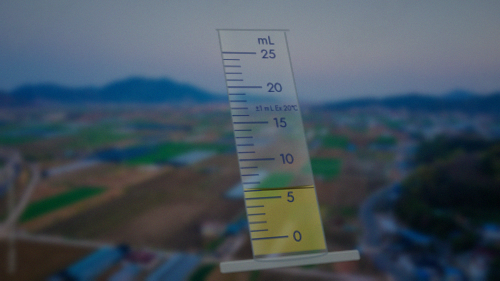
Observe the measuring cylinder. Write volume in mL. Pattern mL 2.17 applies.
mL 6
